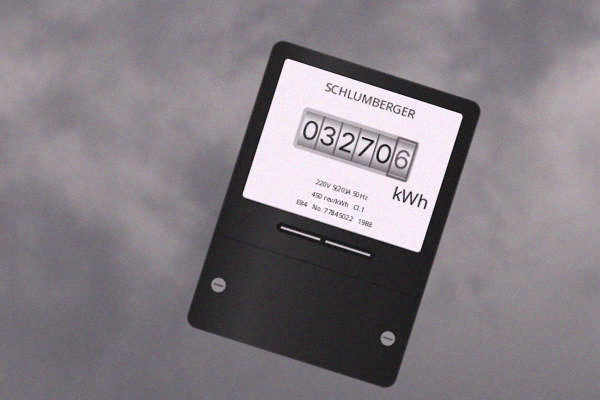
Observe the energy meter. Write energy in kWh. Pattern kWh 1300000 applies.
kWh 3270.6
